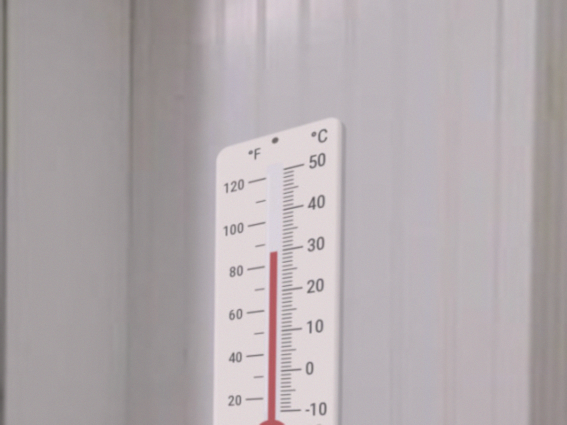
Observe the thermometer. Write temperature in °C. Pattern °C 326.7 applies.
°C 30
